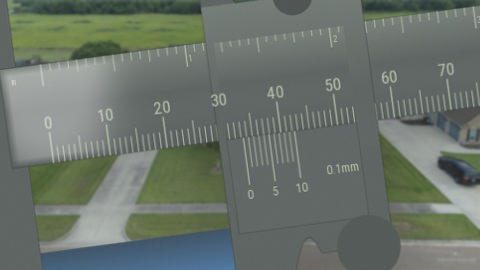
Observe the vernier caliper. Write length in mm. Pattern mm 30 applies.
mm 33.4
